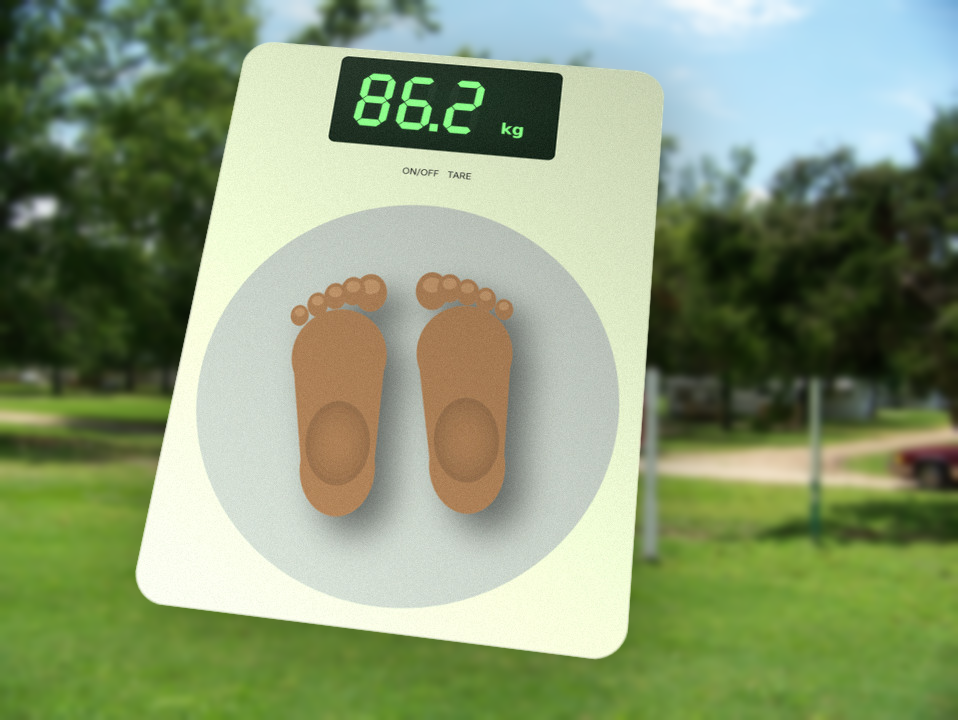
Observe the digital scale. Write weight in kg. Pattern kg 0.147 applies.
kg 86.2
